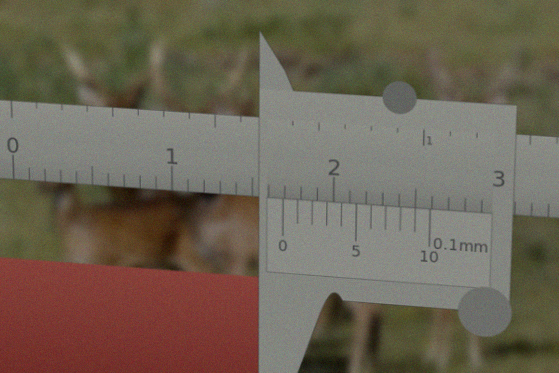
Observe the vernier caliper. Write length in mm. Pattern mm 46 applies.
mm 16.9
